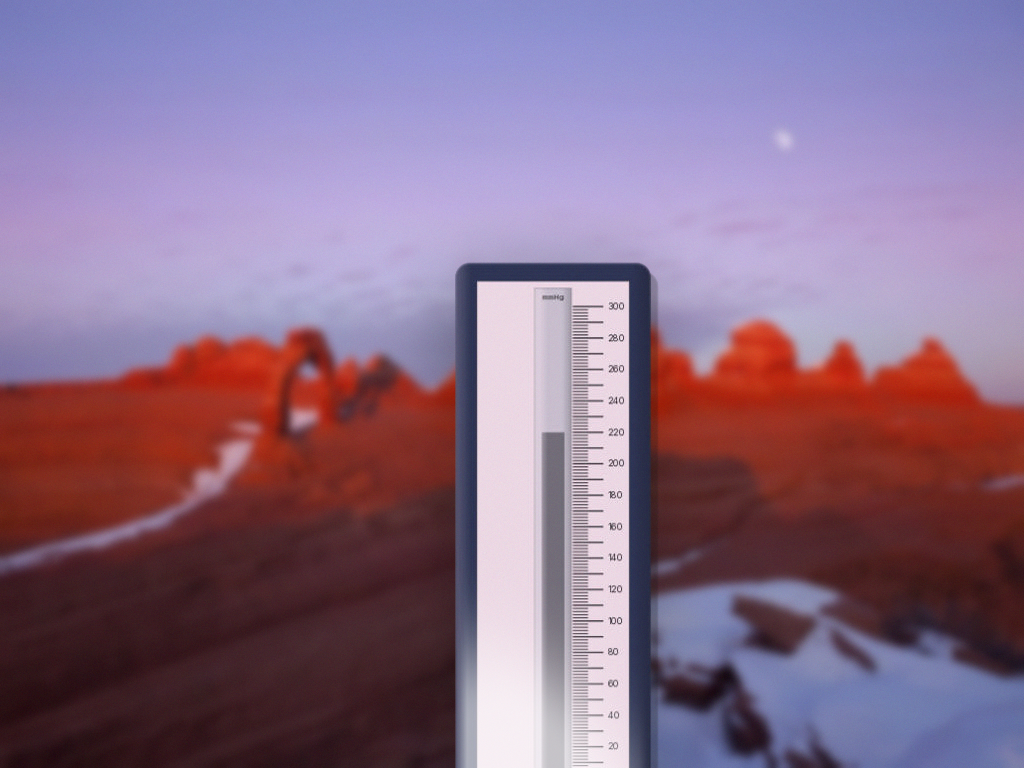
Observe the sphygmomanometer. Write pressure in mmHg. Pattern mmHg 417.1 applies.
mmHg 220
